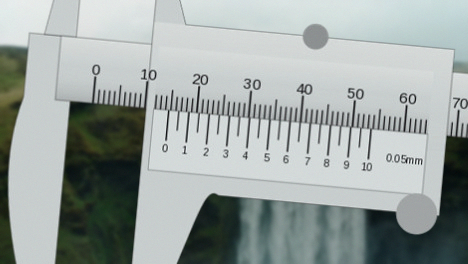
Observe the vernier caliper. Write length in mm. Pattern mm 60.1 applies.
mm 14.6
